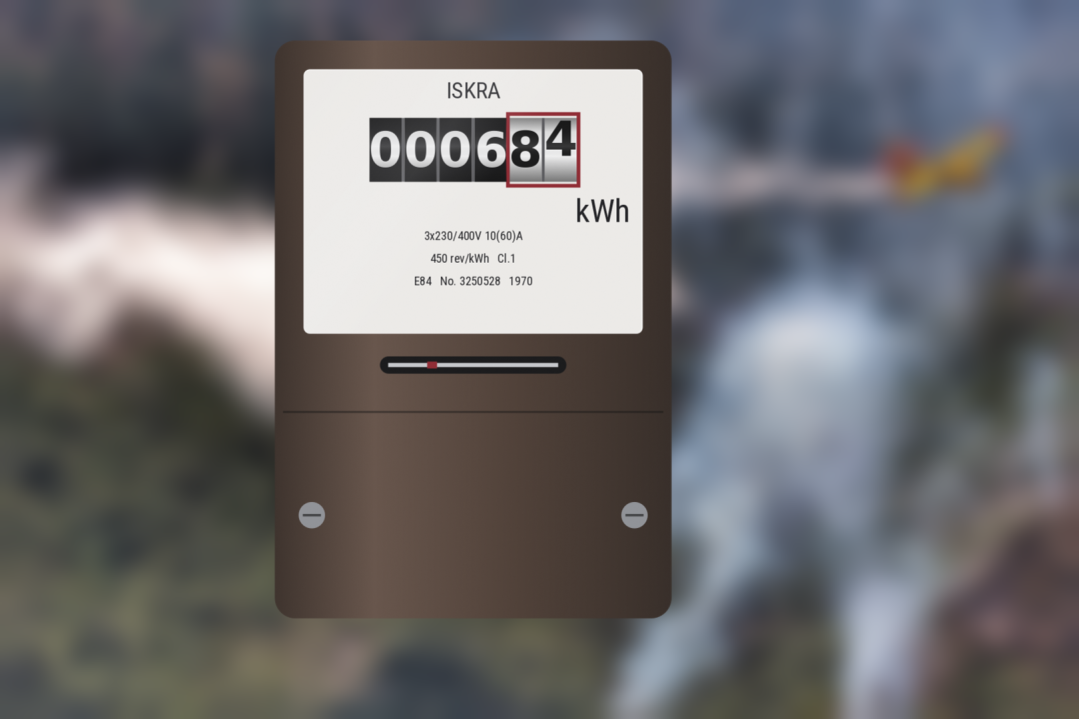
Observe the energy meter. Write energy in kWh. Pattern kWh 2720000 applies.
kWh 6.84
